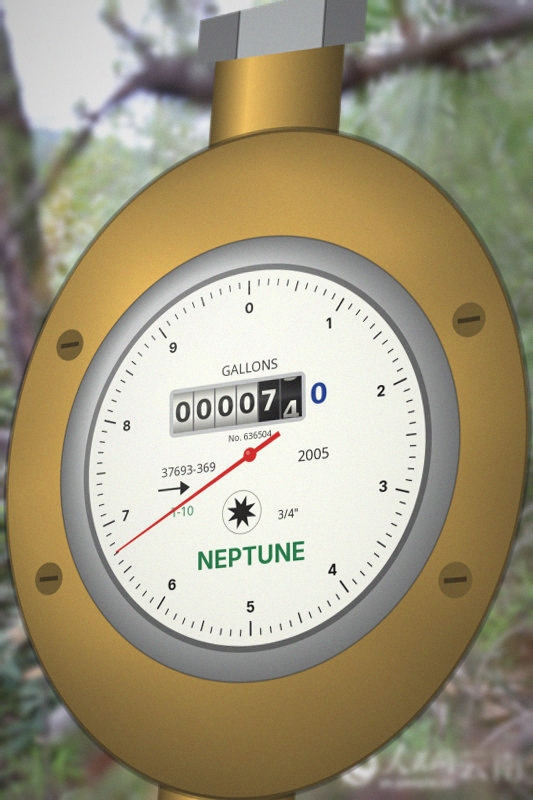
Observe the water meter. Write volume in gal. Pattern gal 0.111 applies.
gal 736.7
